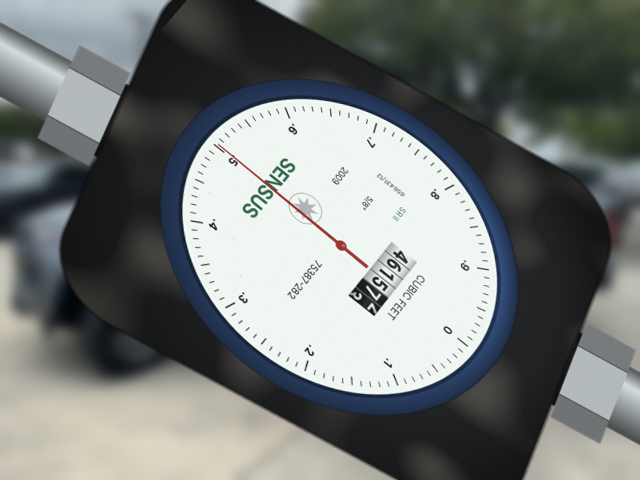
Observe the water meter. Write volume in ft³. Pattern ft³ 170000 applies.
ft³ 461572.50
